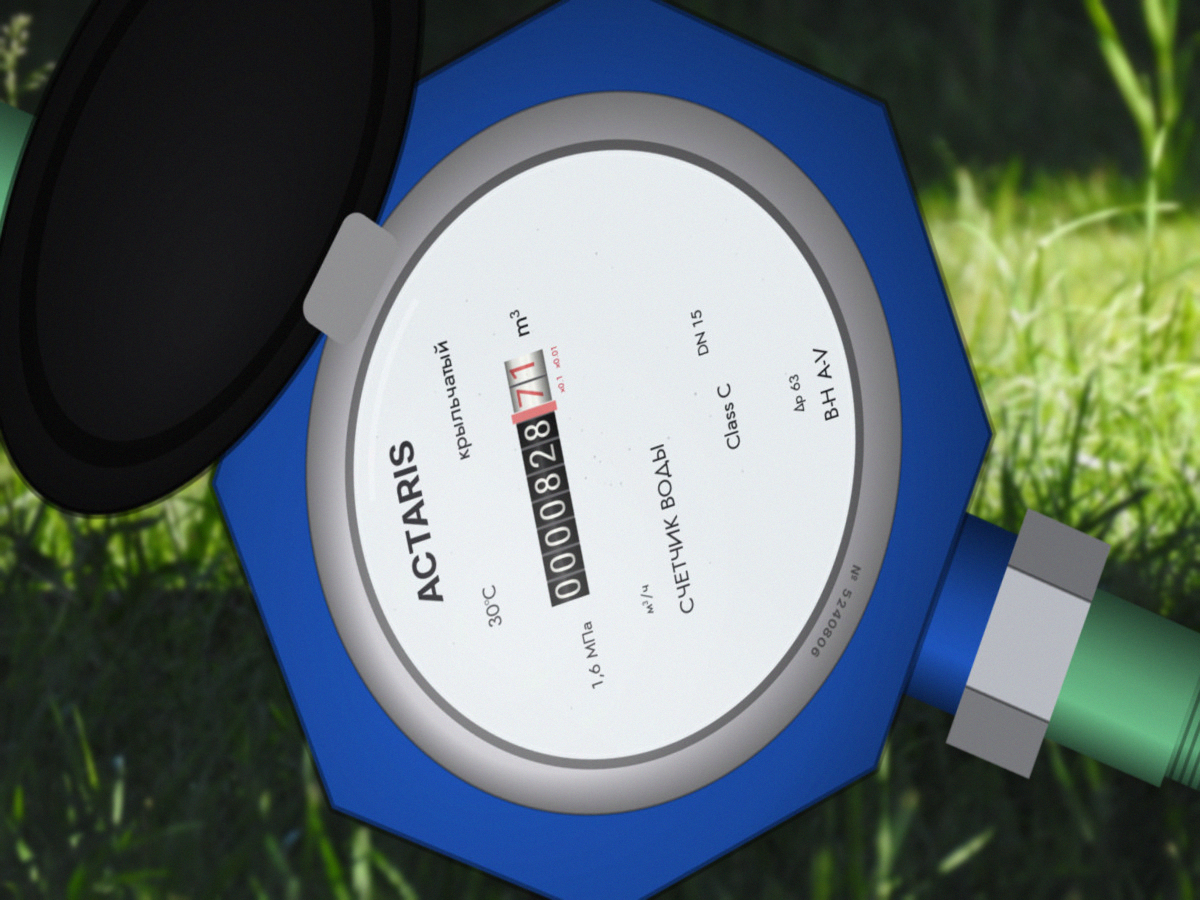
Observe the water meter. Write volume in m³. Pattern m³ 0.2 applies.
m³ 828.71
